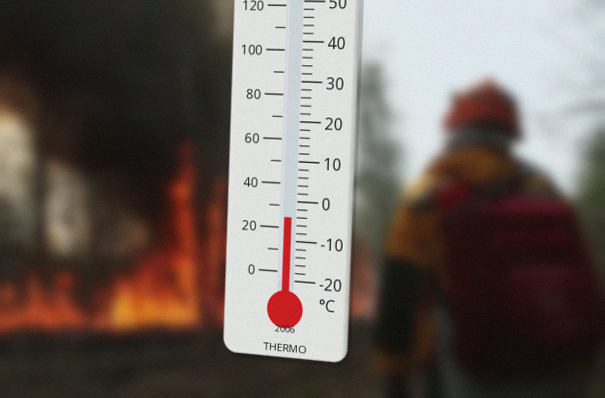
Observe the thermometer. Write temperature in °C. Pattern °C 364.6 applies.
°C -4
